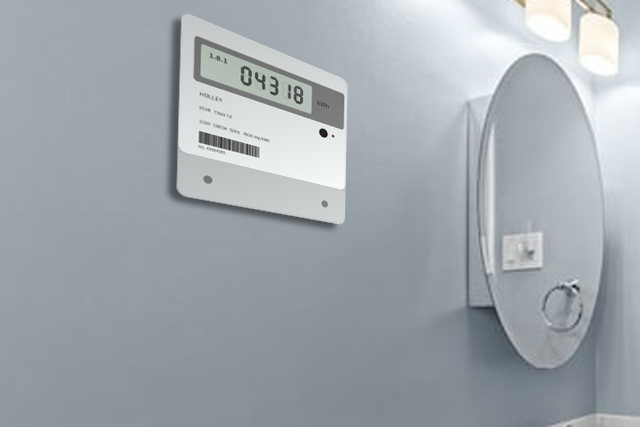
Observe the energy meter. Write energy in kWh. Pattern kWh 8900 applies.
kWh 4318
